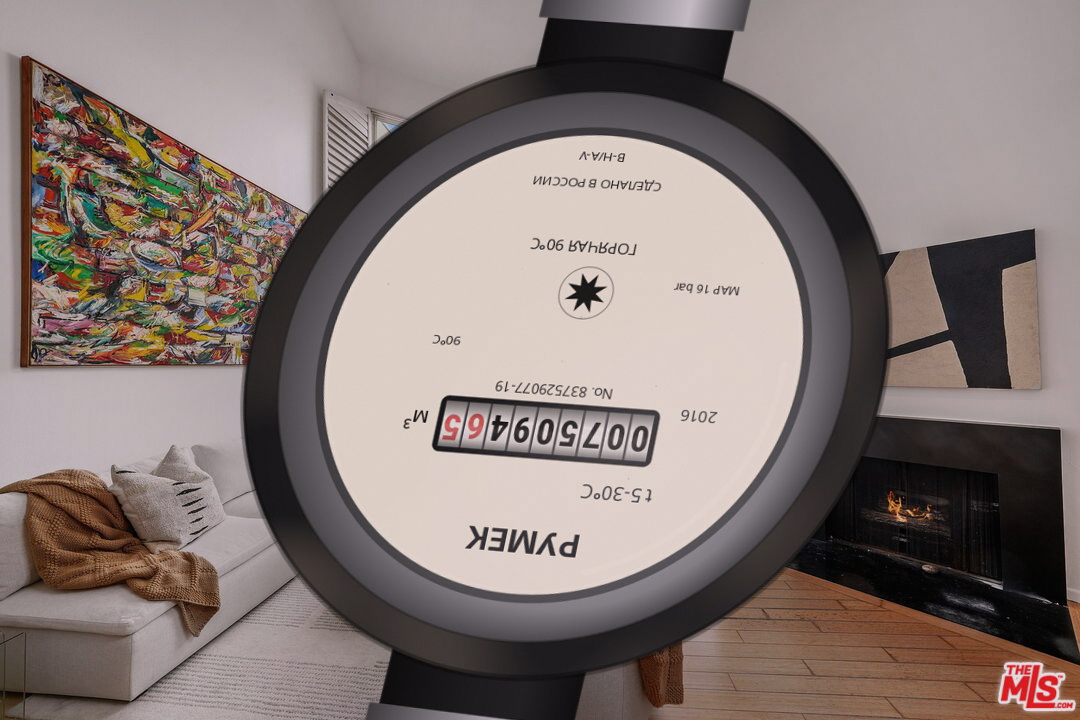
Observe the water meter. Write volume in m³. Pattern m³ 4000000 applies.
m³ 75094.65
